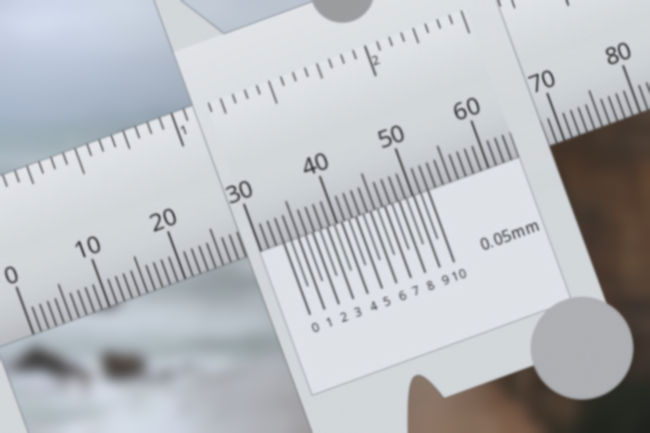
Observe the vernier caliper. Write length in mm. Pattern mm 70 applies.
mm 33.0
